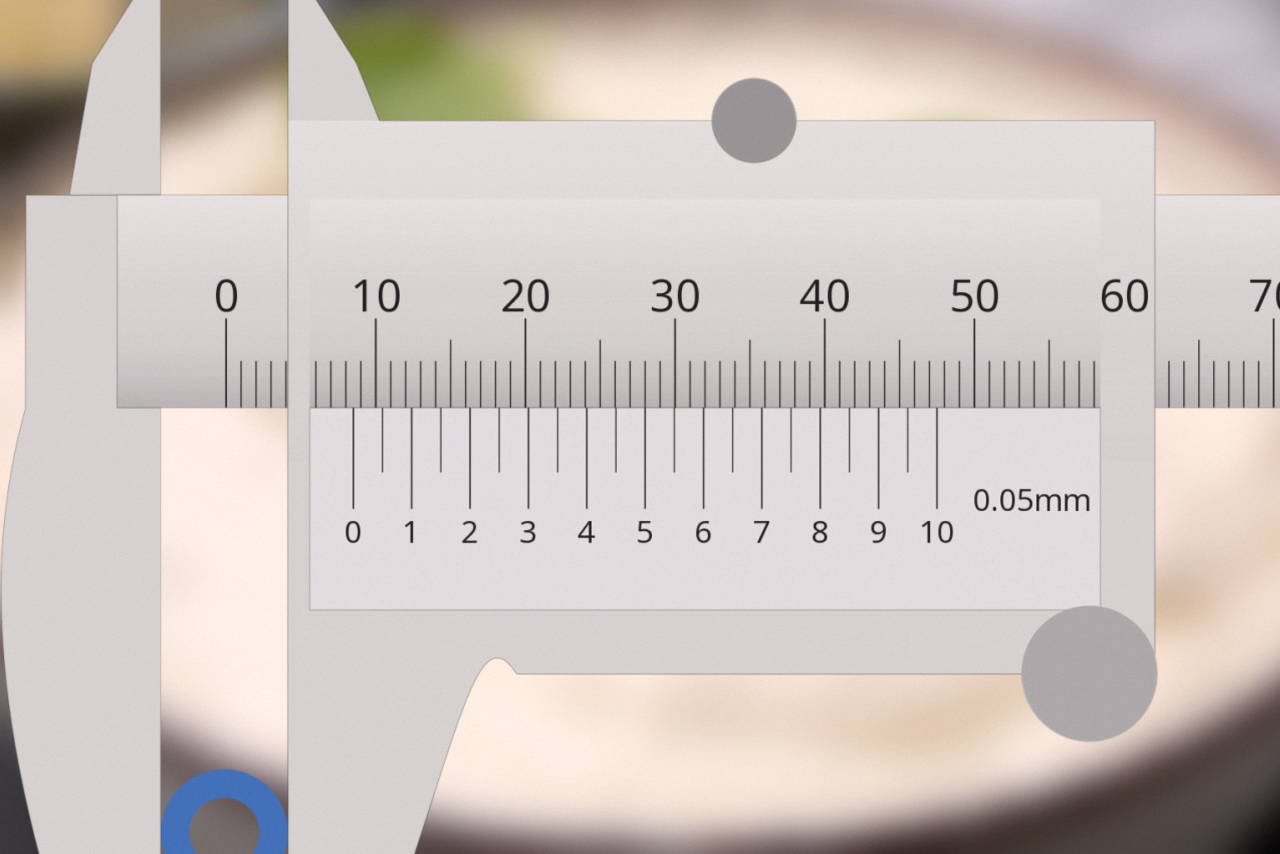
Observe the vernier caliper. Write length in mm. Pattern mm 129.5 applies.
mm 8.5
